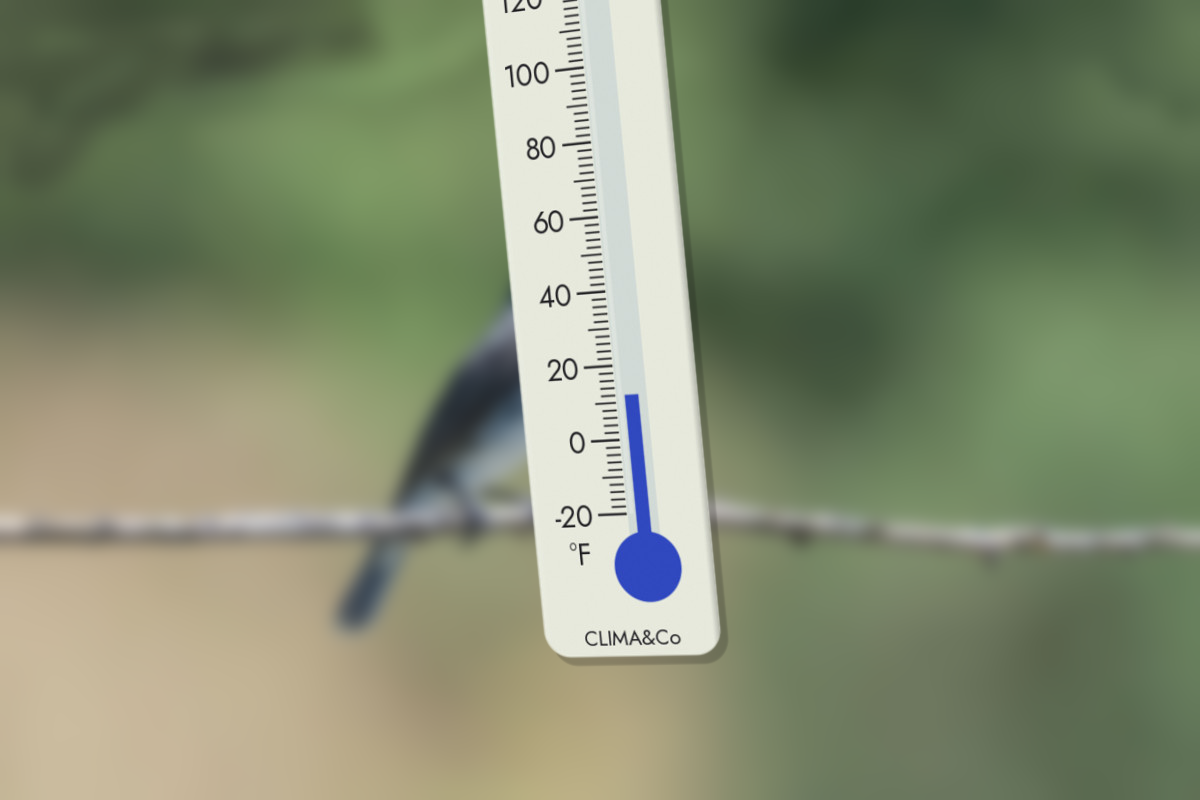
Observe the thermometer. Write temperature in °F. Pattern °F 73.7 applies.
°F 12
